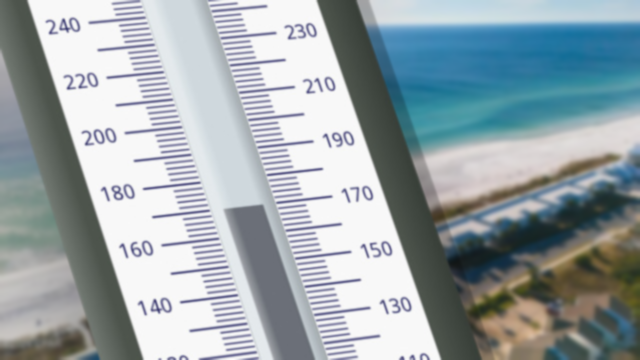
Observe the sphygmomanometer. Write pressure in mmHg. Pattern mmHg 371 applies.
mmHg 170
